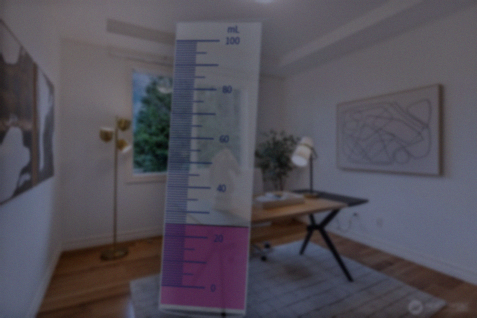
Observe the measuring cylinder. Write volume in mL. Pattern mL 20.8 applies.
mL 25
